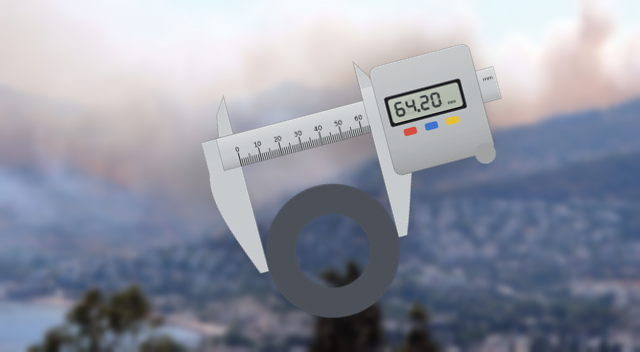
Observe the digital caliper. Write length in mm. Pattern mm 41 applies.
mm 64.20
